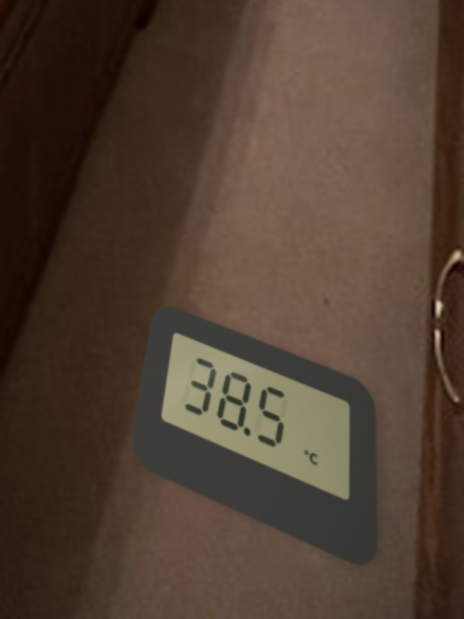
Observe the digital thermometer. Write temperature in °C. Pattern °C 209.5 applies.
°C 38.5
